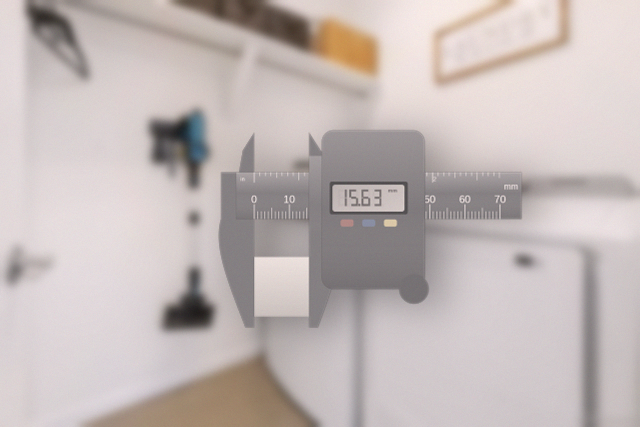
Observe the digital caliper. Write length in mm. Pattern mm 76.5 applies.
mm 15.63
